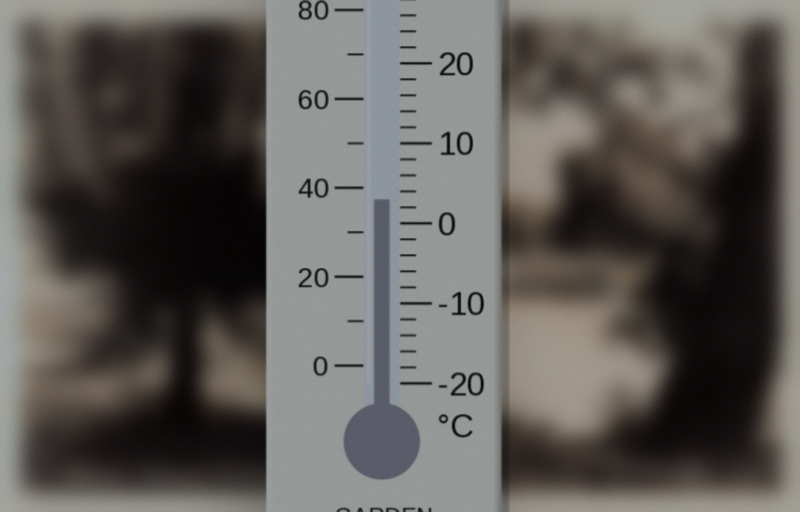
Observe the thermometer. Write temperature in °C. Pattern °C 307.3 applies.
°C 3
